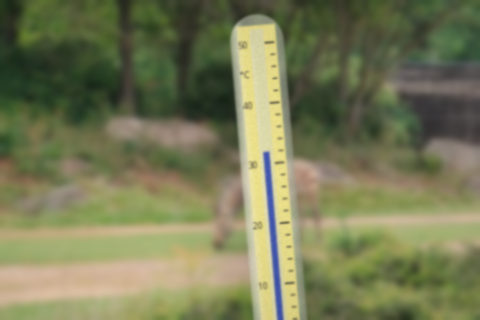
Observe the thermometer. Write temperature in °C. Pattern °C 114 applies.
°C 32
